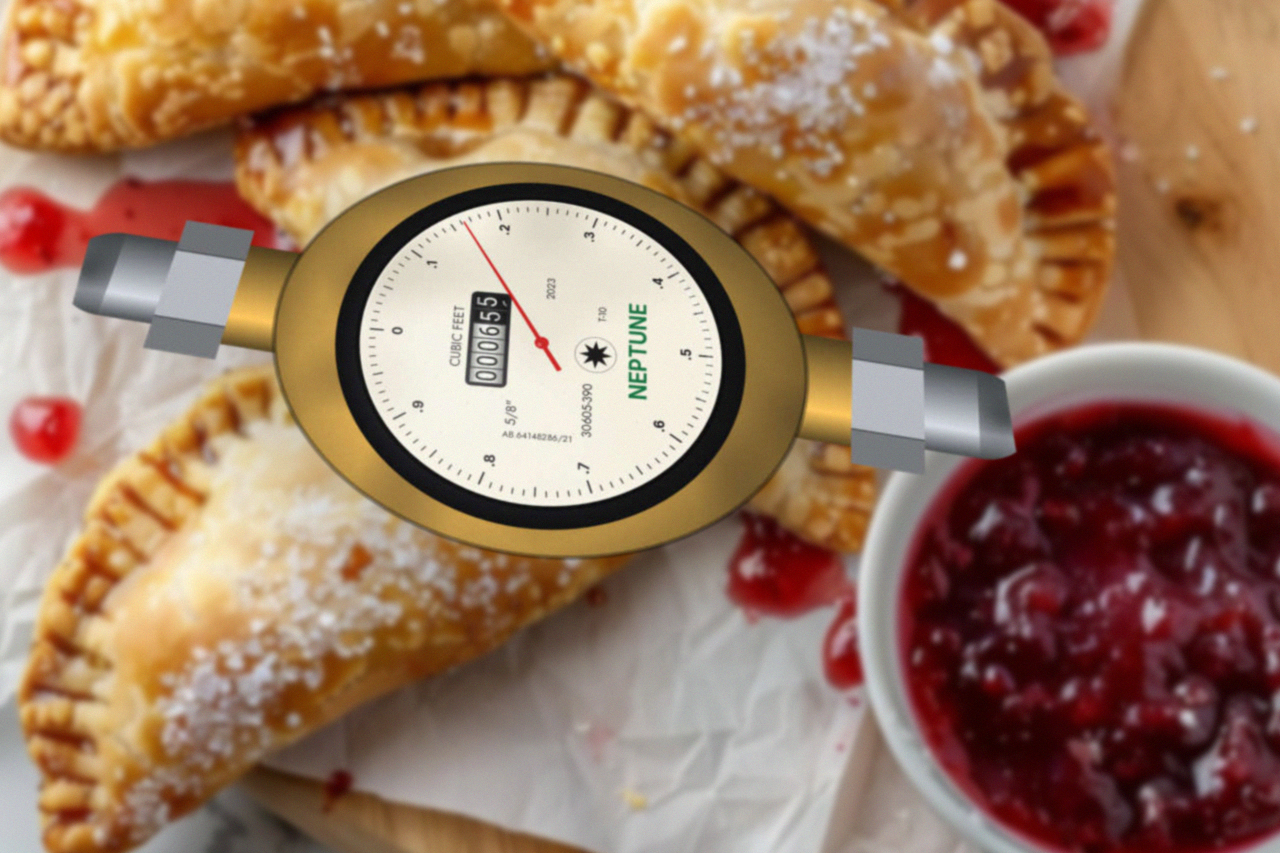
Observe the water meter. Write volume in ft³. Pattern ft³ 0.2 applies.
ft³ 655.16
